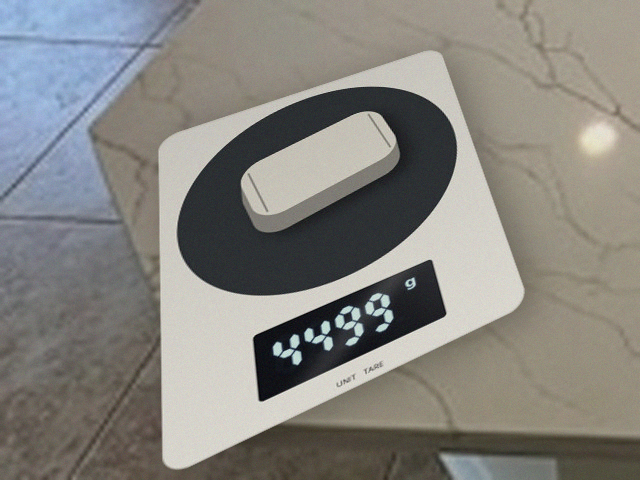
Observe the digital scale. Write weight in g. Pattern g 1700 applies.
g 4499
